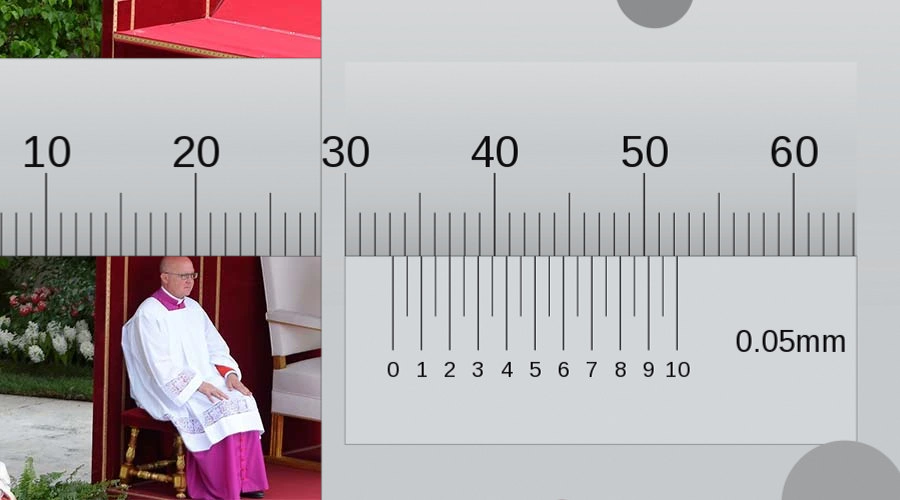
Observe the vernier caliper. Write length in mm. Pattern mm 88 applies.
mm 33.2
